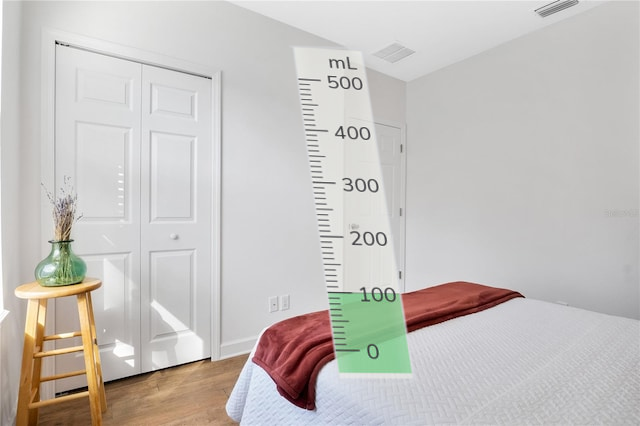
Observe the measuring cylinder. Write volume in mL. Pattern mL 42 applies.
mL 100
